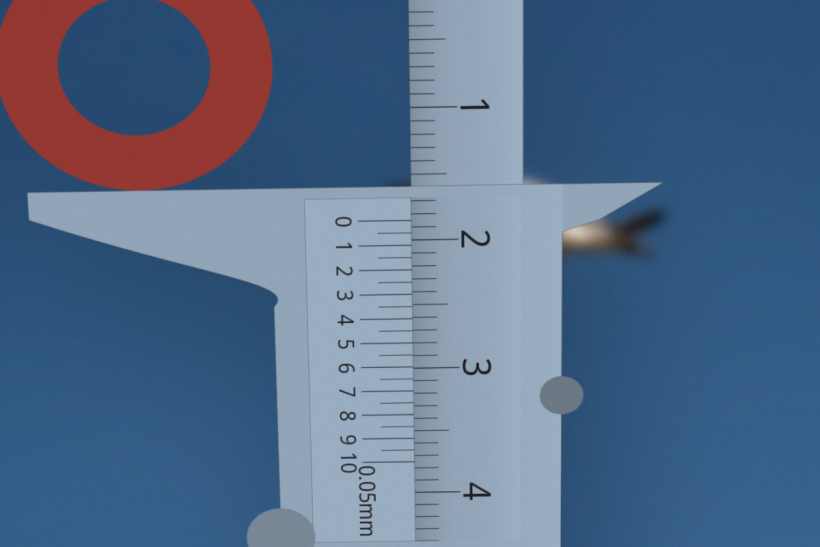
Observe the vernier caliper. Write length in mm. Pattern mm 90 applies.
mm 18.5
